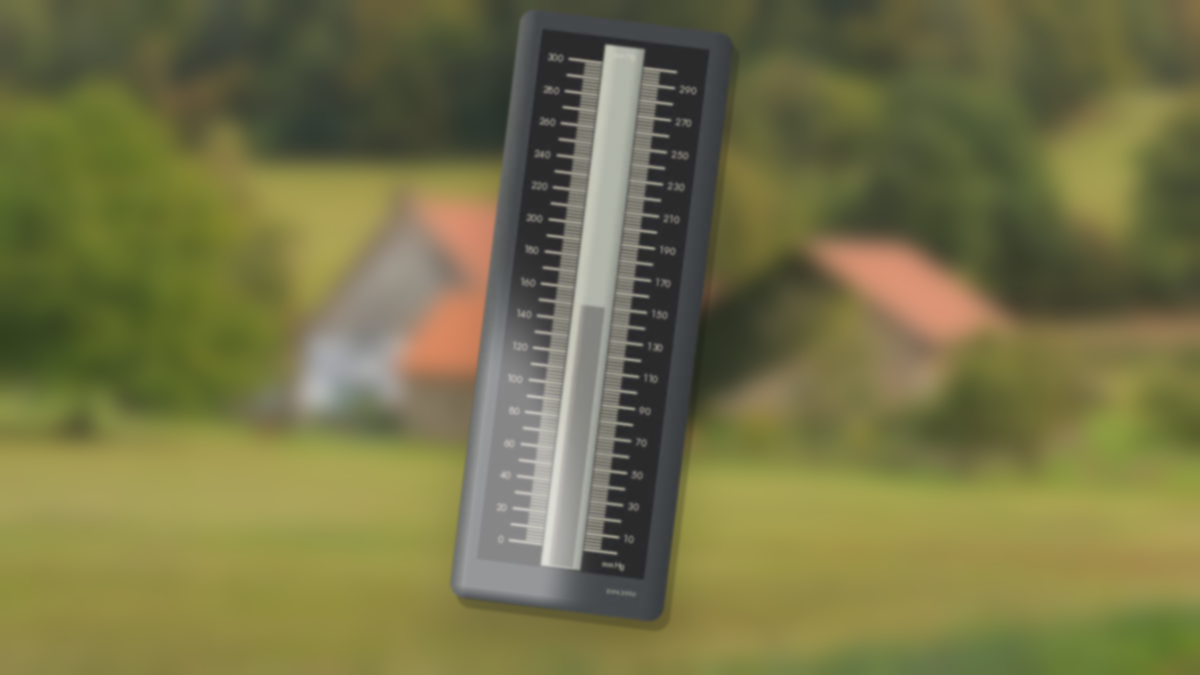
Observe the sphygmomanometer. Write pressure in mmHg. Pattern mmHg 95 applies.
mmHg 150
